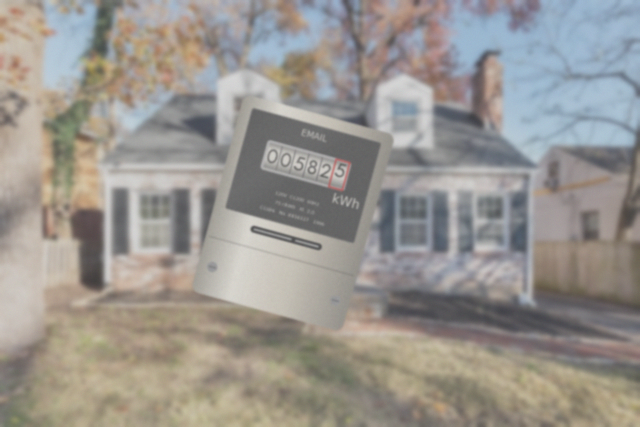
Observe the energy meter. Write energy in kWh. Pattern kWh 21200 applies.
kWh 582.5
